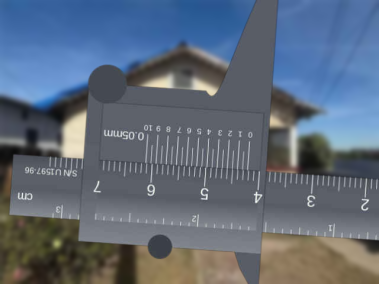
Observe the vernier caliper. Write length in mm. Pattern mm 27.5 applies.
mm 42.2
